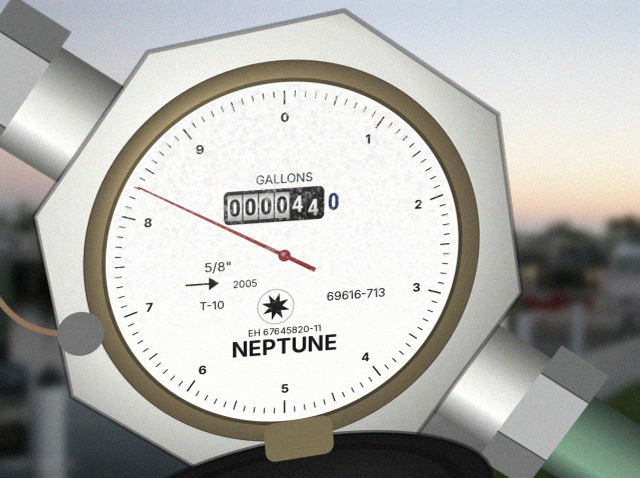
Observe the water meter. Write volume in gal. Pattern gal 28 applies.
gal 438.3
